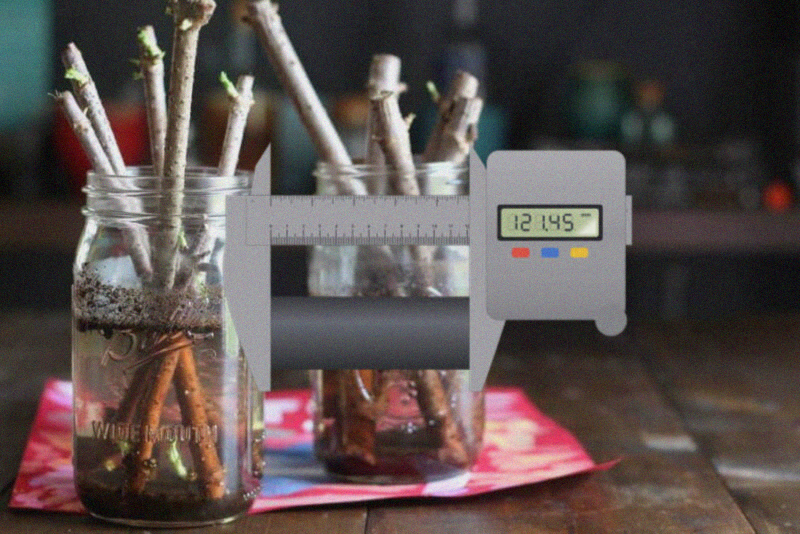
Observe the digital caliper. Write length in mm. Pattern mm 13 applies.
mm 121.45
